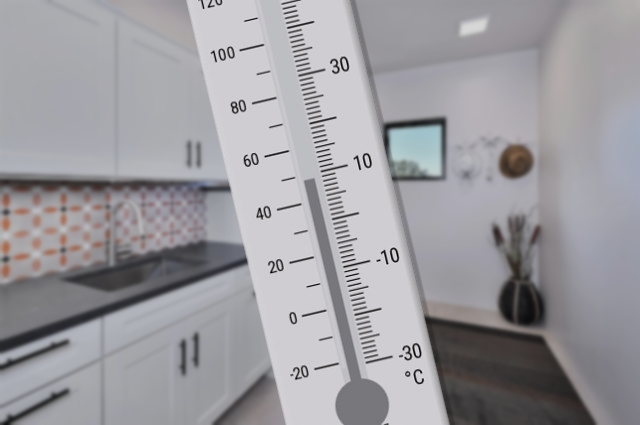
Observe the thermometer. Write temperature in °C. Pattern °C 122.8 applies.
°C 9
